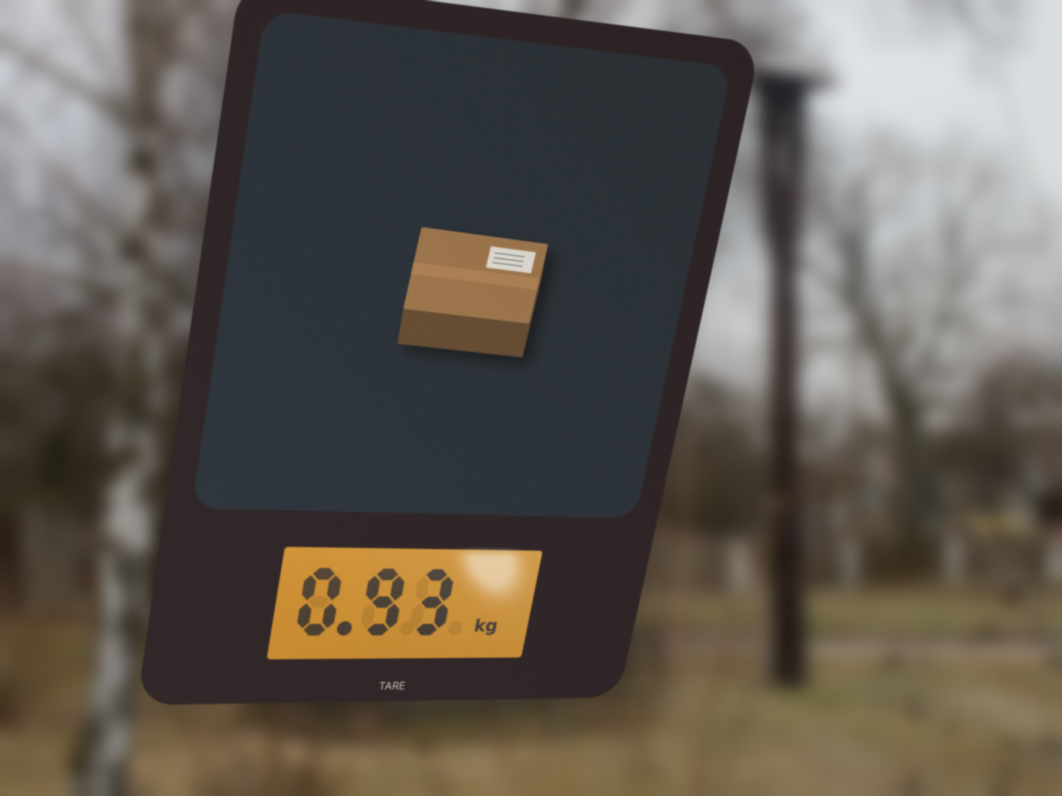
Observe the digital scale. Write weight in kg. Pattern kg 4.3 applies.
kg 0.93
